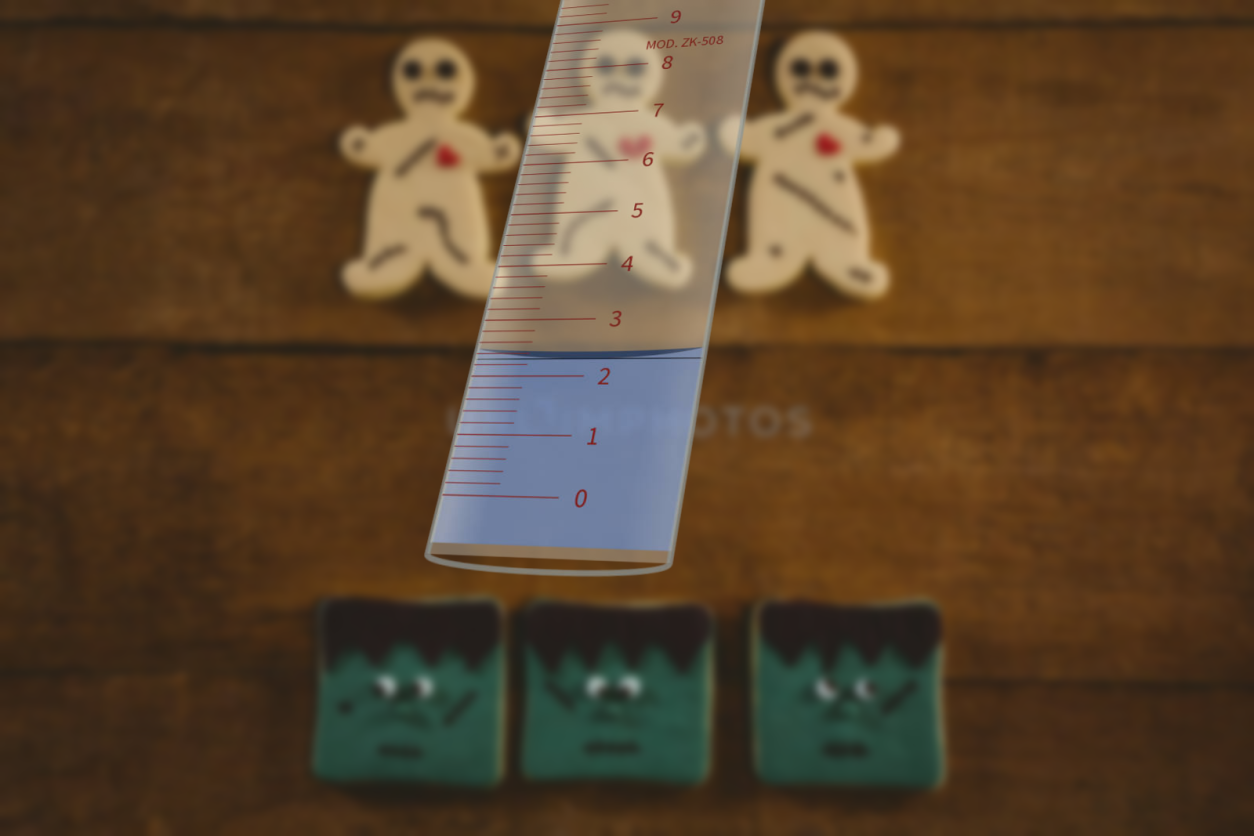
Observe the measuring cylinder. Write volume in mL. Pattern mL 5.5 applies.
mL 2.3
